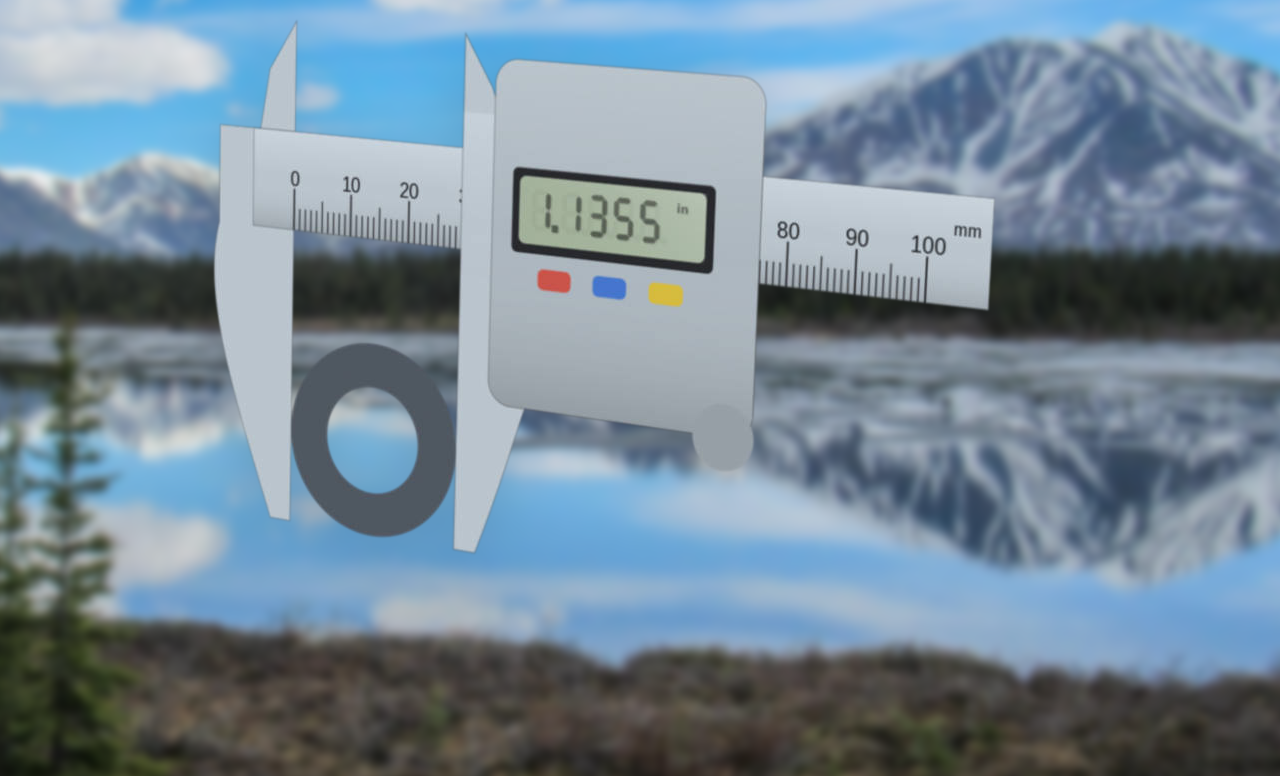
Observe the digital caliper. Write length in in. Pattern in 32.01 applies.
in 1.1355
